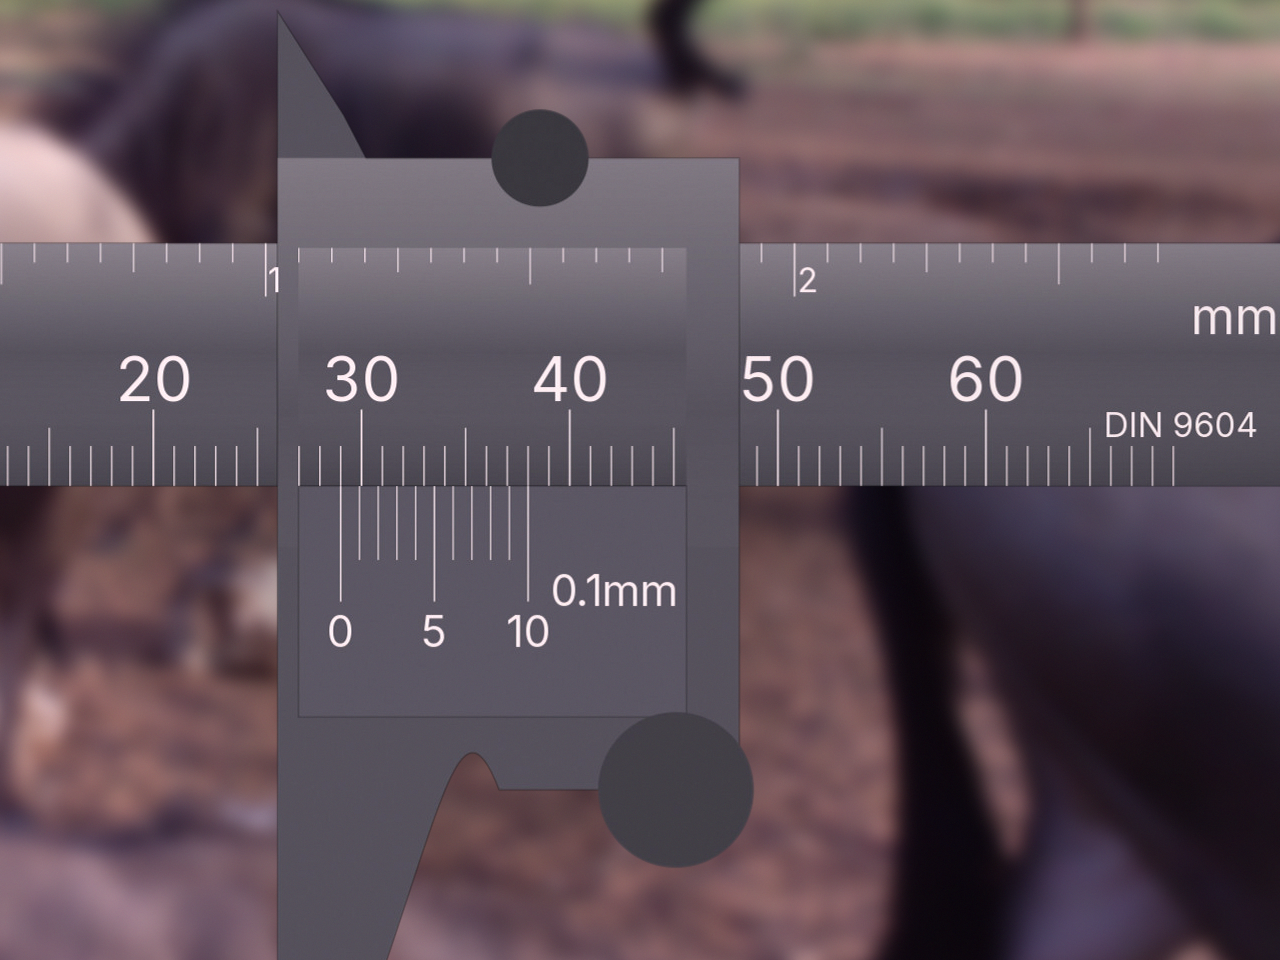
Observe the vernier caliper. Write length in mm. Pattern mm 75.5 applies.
mm 29.0
